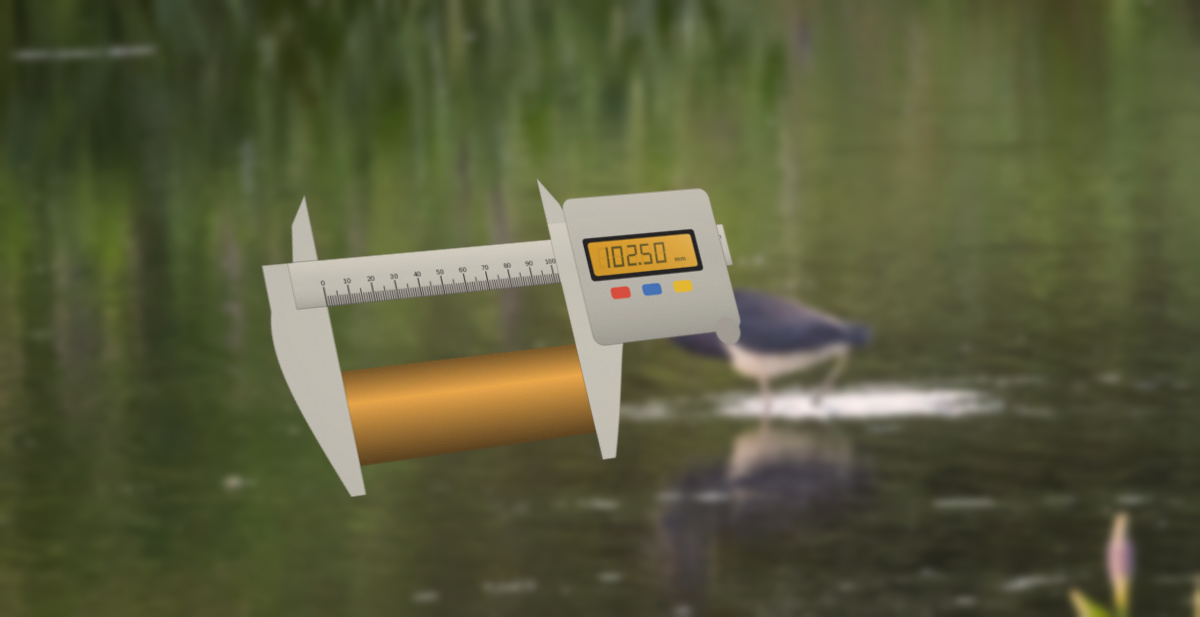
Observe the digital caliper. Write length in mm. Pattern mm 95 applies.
mm 102.50
